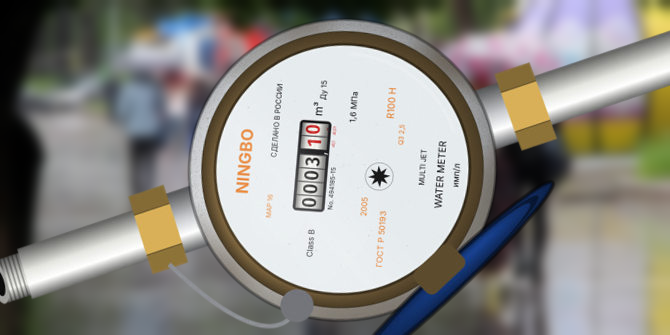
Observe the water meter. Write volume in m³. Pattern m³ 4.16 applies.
m³ 3.10
